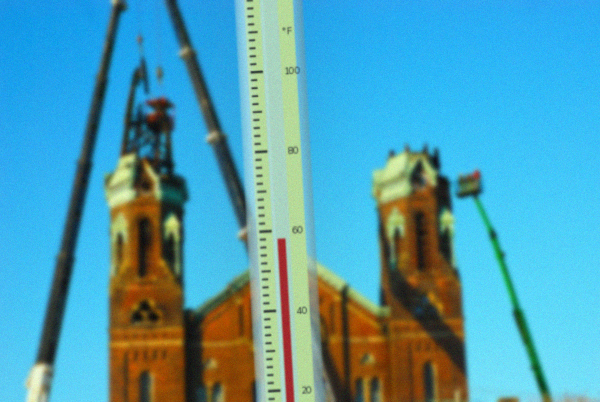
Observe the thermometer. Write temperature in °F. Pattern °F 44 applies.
°F 58
